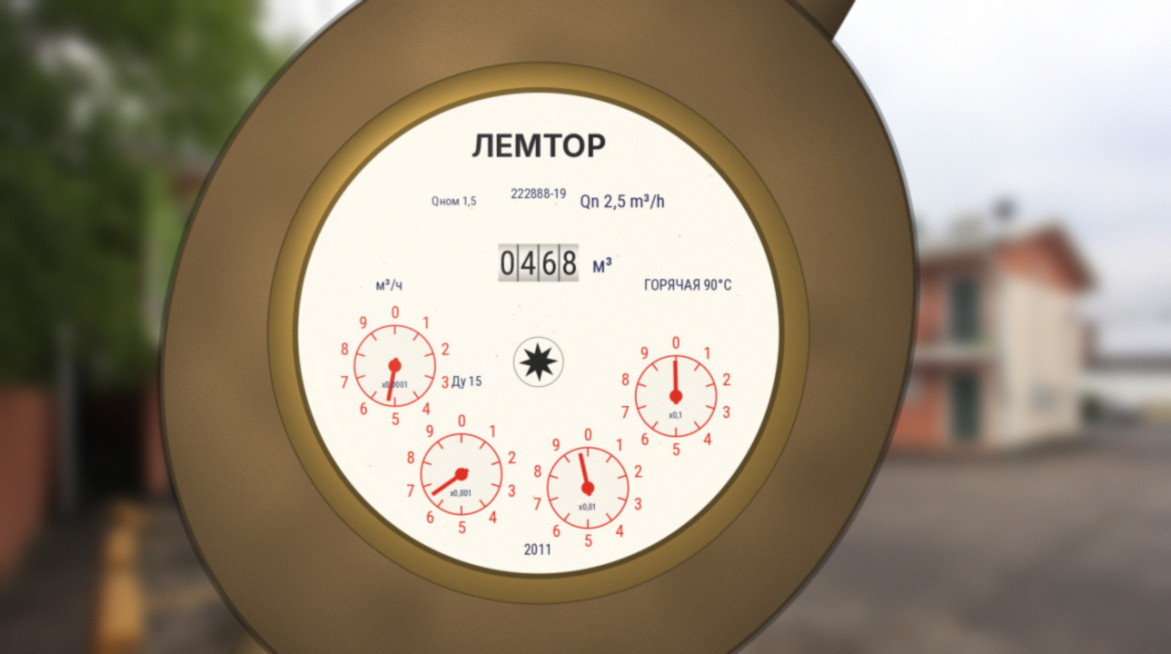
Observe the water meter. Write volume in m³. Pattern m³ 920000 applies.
m³ 467.9965
